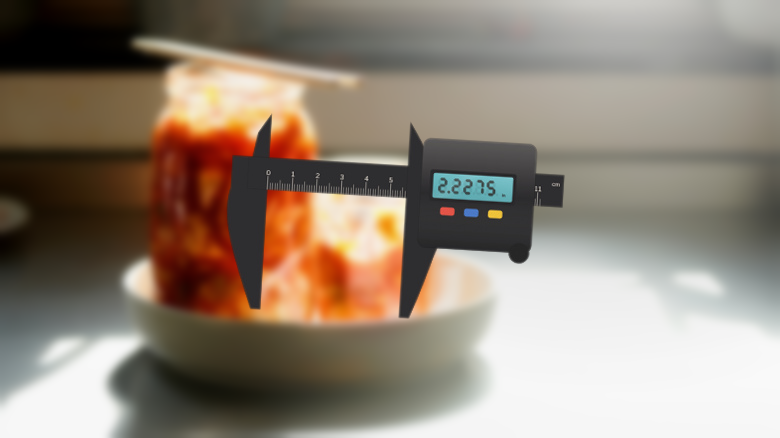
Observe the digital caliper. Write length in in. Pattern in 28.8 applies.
in 2.2275
